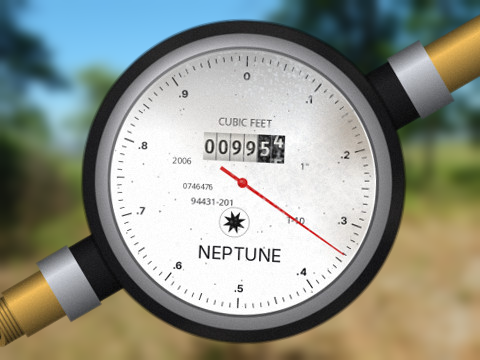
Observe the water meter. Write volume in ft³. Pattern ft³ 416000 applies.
ft³ 9954.34
